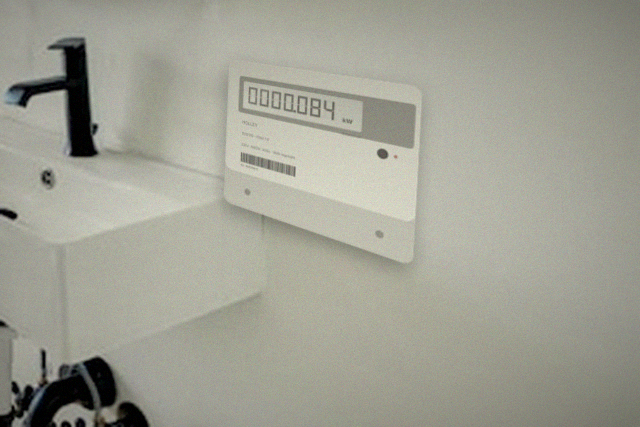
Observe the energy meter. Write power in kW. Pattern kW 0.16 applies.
kW 0.084
